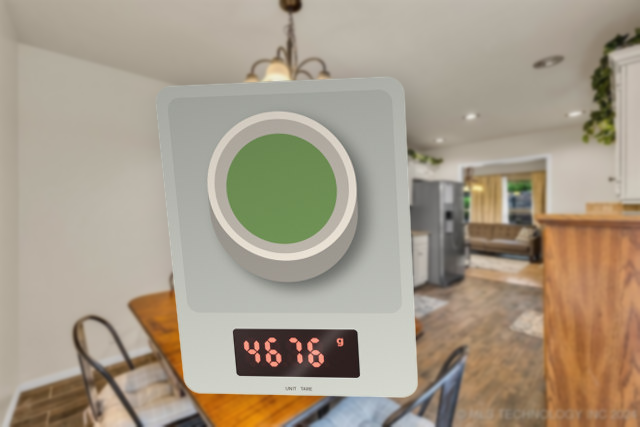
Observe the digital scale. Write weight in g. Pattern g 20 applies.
g 4676
